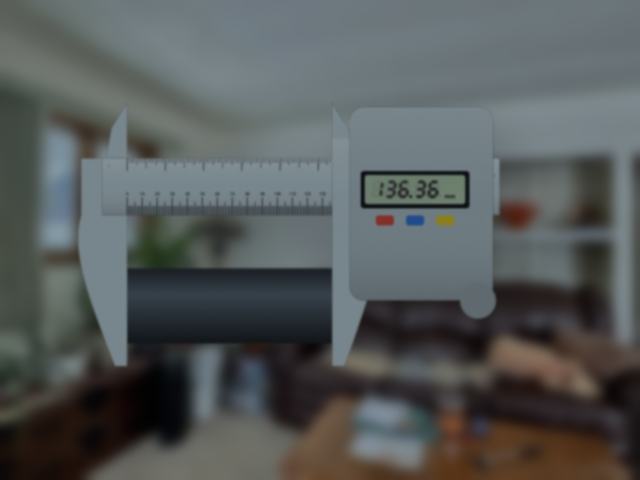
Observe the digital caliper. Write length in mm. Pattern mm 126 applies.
mm 136.36
